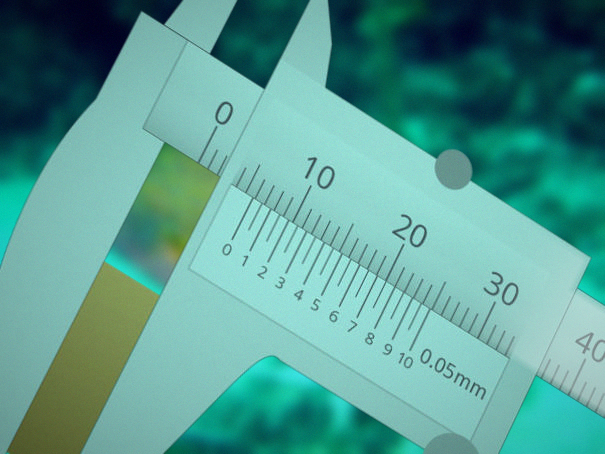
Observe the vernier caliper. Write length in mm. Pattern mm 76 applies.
mm 5.8
